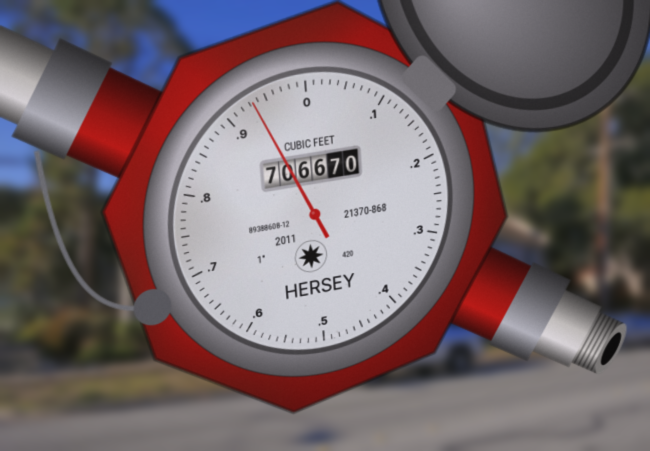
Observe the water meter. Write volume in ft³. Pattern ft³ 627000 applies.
ft³ 706669.93
